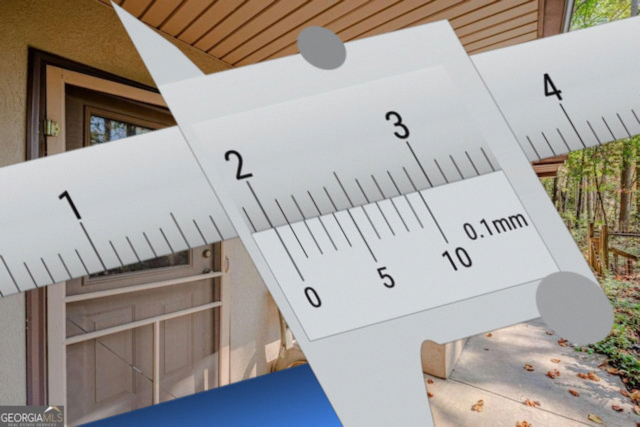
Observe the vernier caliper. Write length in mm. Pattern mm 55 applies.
mm 20.1
